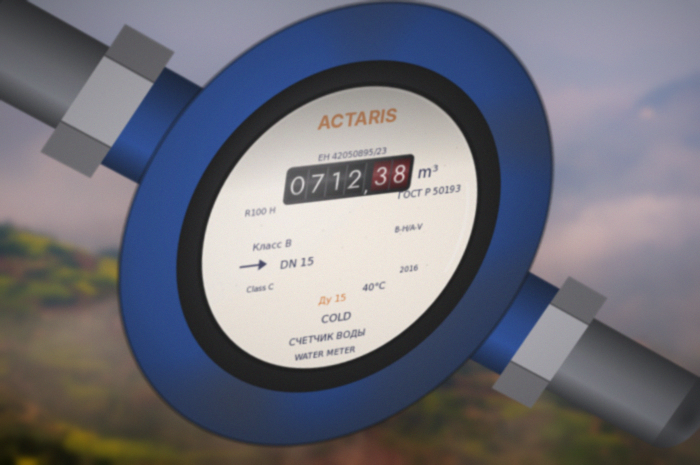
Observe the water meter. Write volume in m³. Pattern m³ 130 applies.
m³ 712.38
